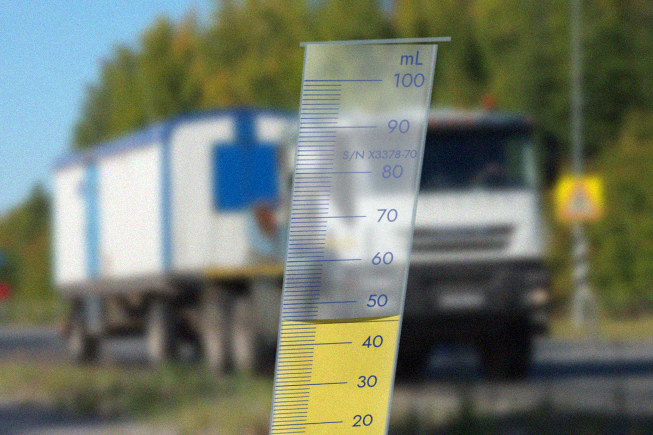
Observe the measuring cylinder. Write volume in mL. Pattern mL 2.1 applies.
mL 45
